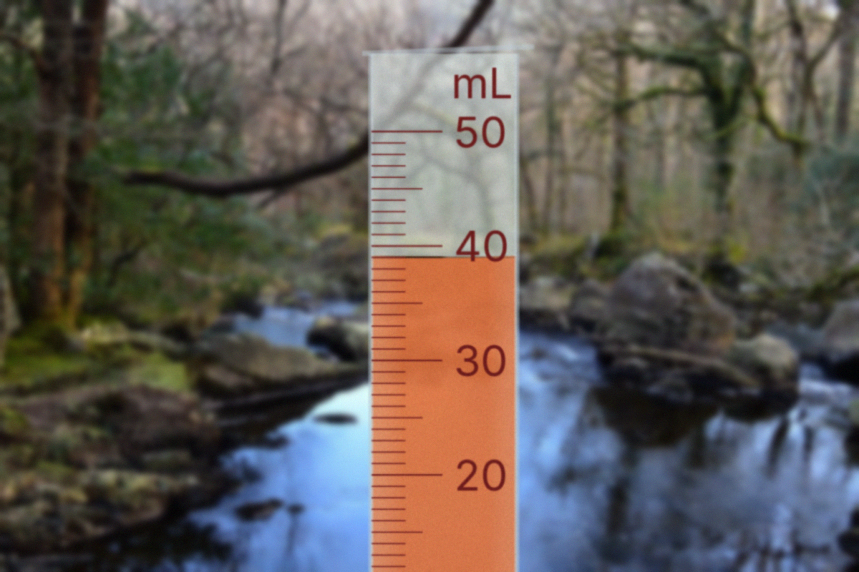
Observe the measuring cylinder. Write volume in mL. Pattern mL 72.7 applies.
mL 39
